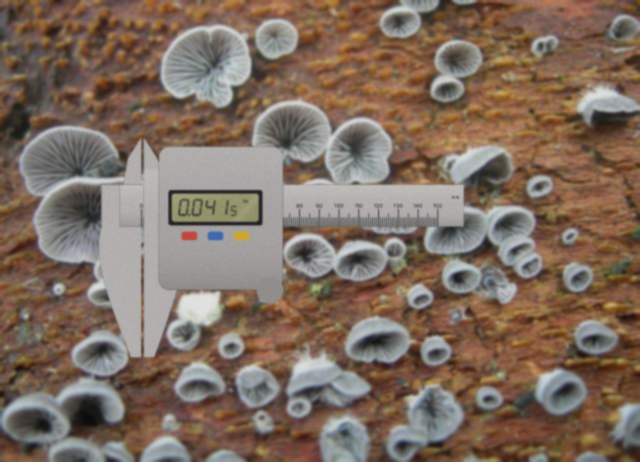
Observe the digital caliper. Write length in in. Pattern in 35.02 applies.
in 0.0415
